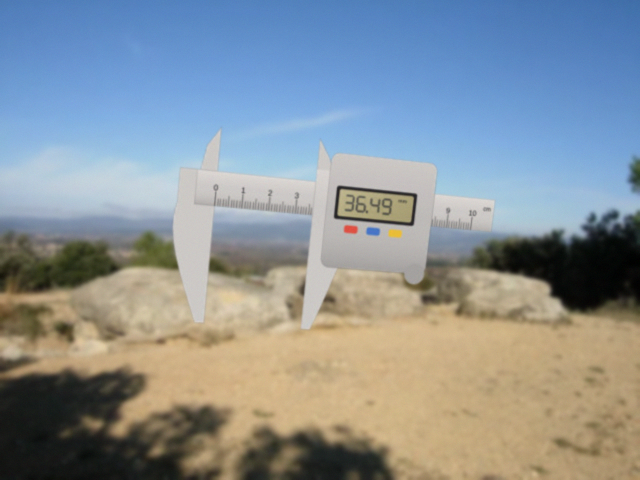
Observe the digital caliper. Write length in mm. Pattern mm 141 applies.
mm 36.49
